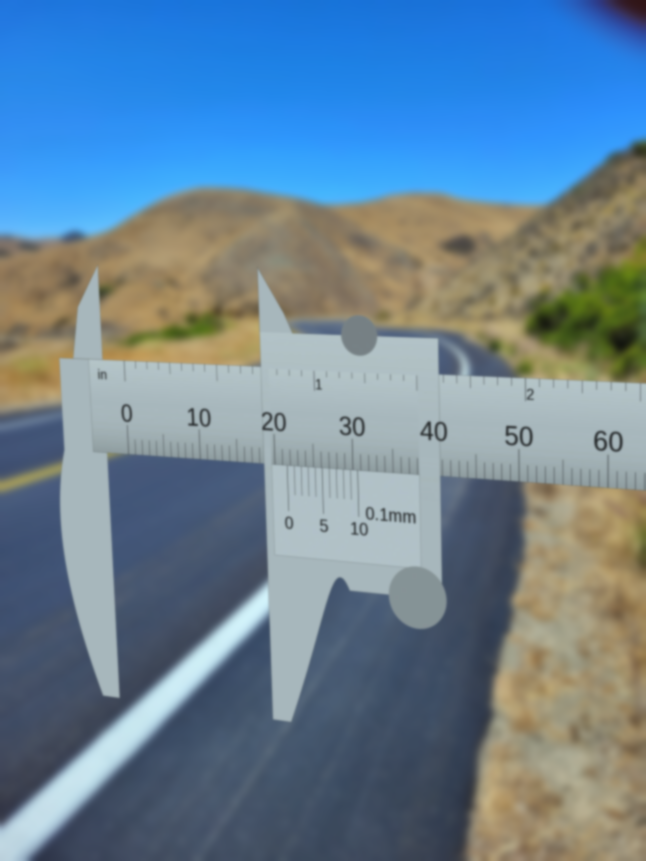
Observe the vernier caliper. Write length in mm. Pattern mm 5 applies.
mm 21.6
